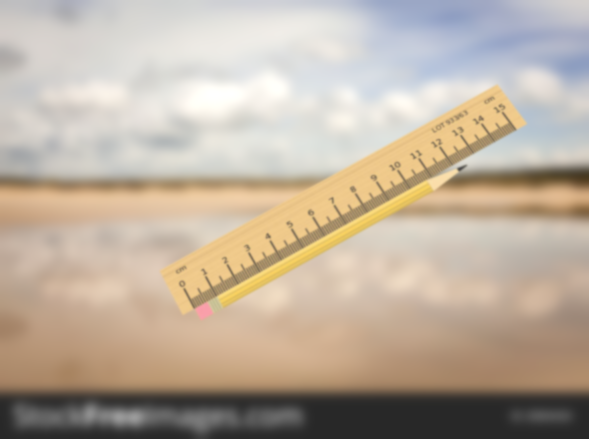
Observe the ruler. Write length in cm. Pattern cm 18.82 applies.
cm 12.5
